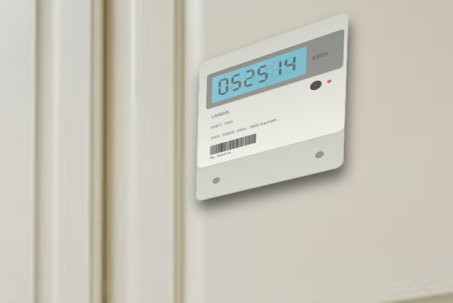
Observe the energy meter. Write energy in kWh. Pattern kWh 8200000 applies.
kWh 52514
